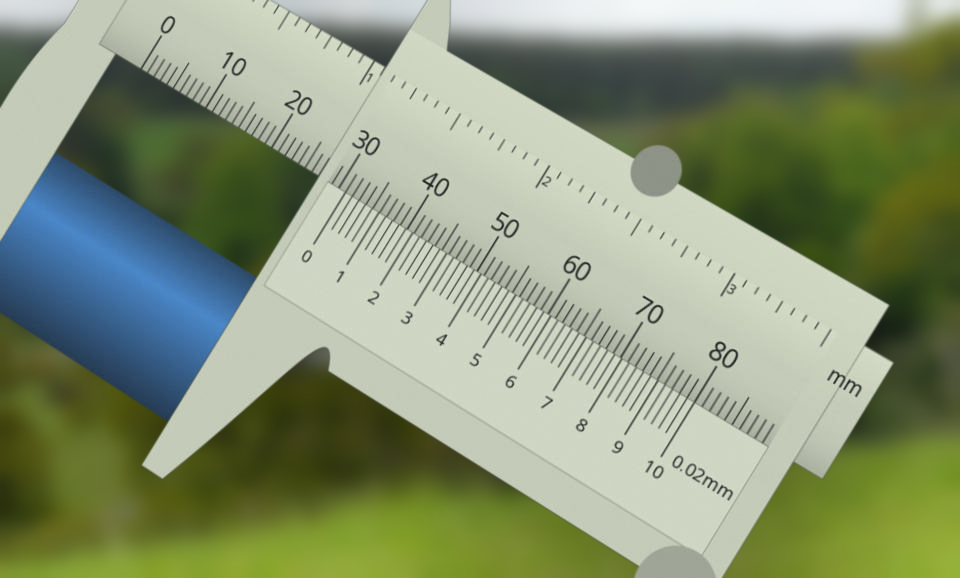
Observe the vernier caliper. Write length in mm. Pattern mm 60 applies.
mm 31.0
